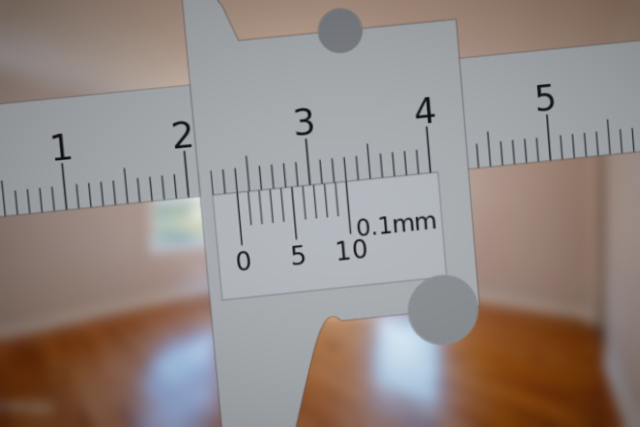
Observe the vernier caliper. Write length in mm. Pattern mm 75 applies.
mm 24.0
